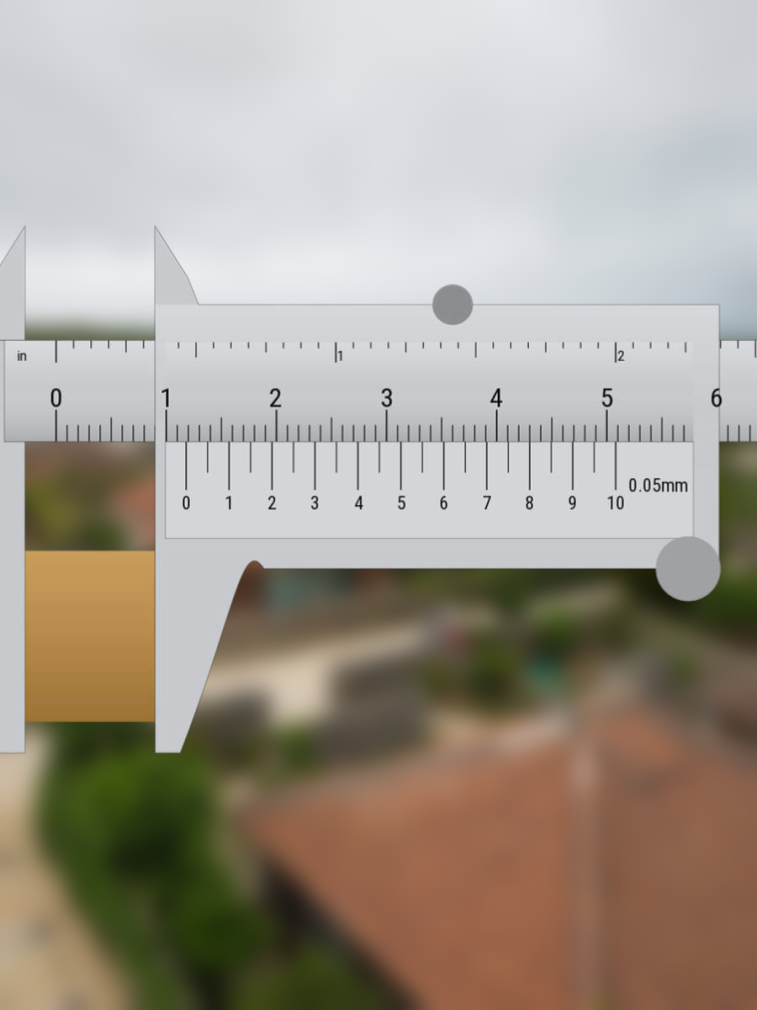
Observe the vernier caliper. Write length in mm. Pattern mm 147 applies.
mm 11.8
